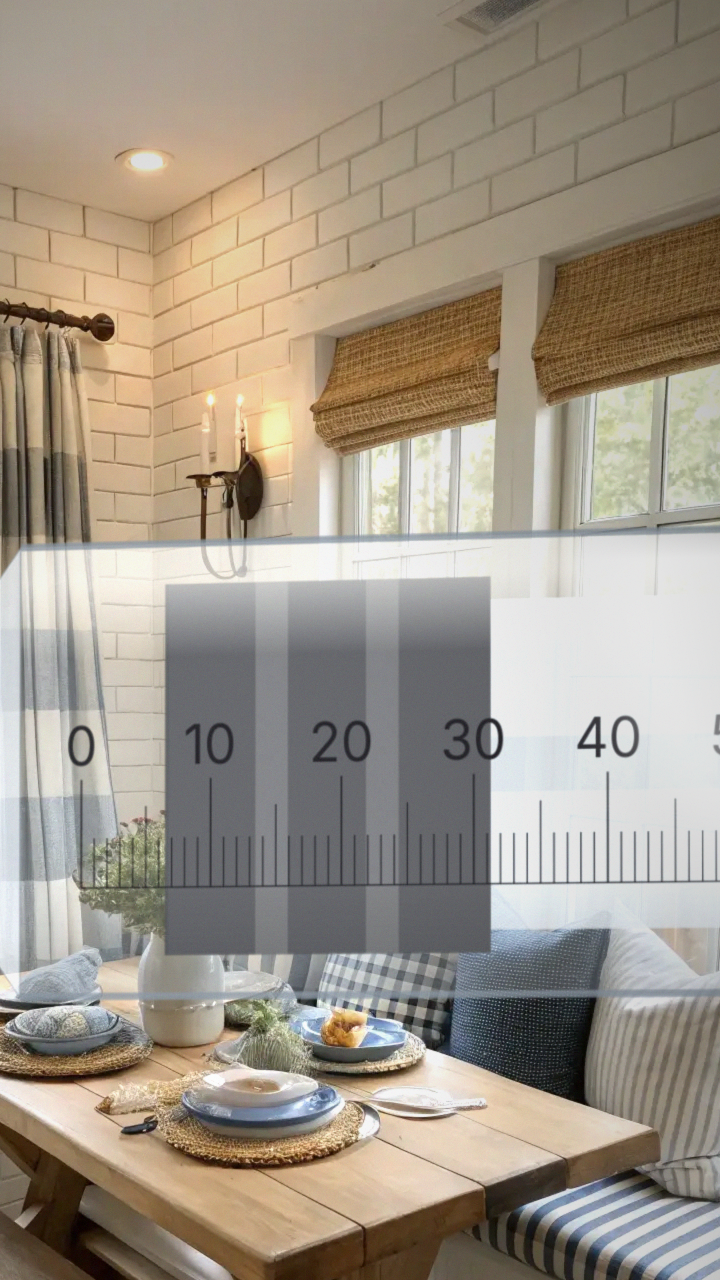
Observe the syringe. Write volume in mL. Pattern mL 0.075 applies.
mL 6.5
